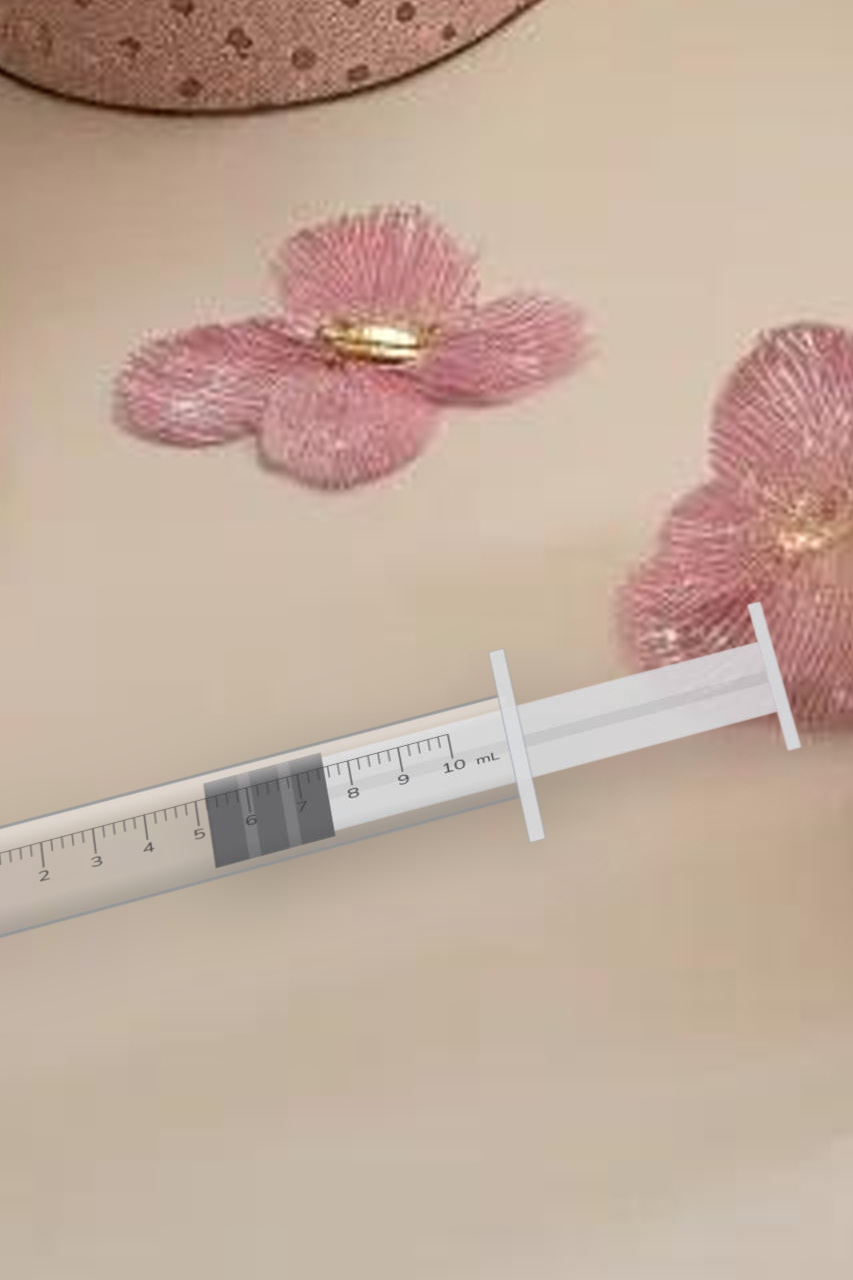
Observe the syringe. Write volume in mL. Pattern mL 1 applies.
mL 5.2
